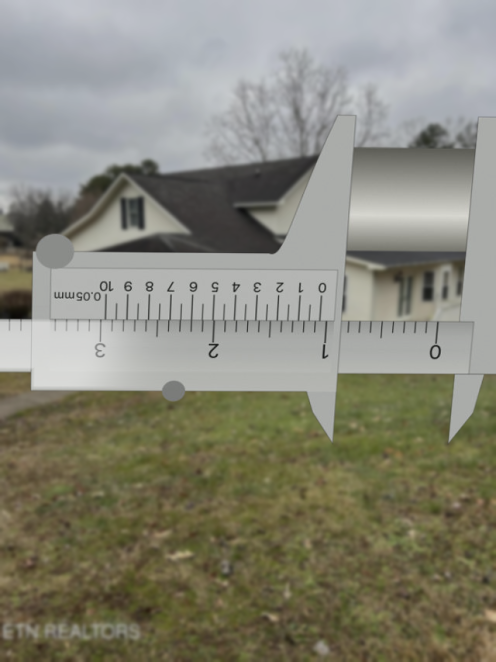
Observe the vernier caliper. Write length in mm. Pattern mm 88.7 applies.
mm 10.6
